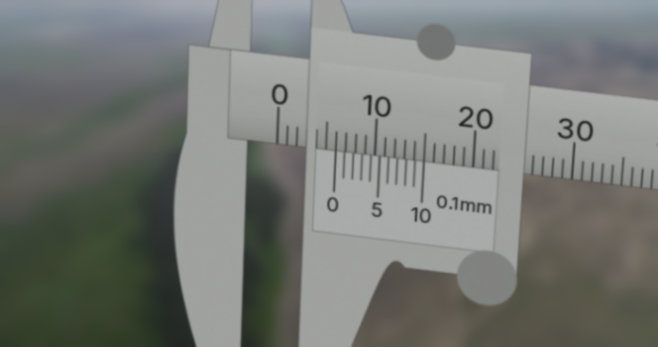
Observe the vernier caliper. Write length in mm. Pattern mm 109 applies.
mm 6.0
